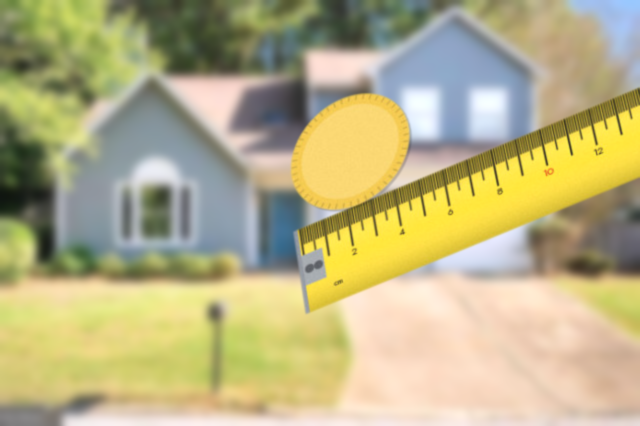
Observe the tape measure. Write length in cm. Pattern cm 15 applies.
cm 5
